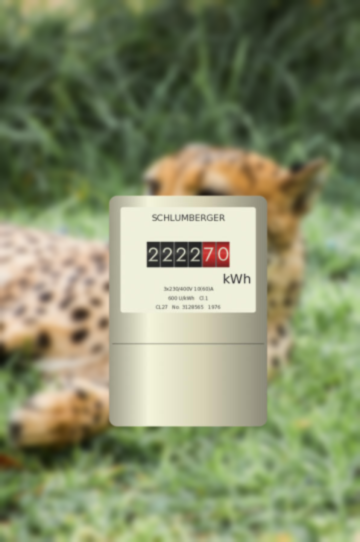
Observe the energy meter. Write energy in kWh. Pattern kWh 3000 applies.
kWh 2222.70
